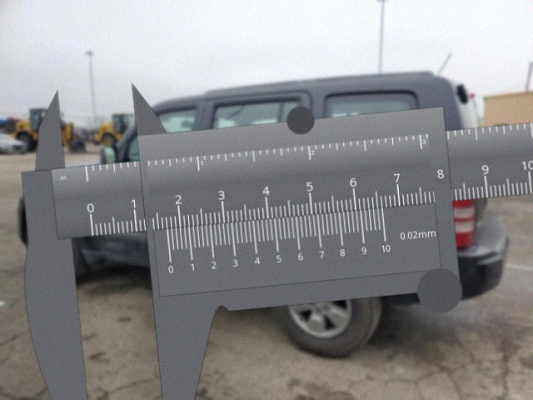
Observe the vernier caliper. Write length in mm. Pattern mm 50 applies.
mm 17.0
